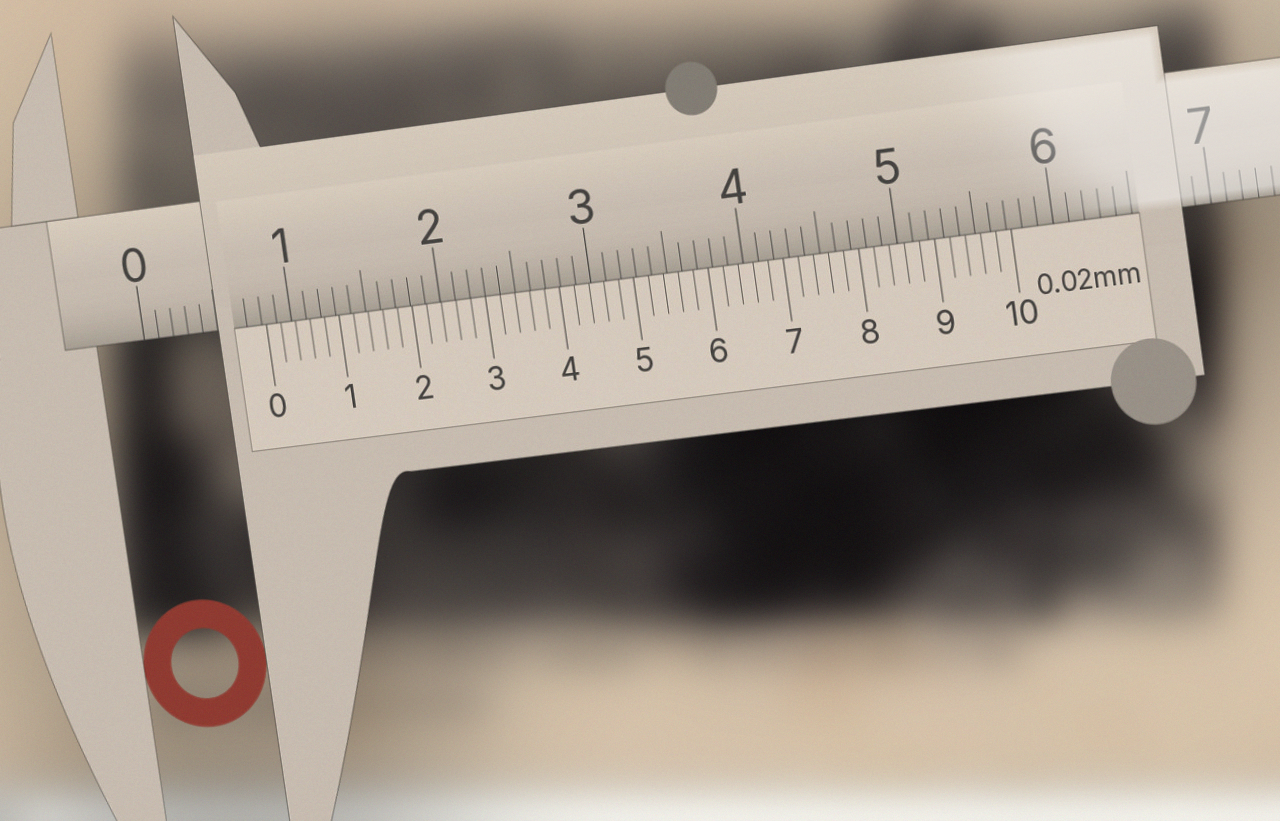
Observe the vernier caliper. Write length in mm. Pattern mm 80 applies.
mm 8.3
